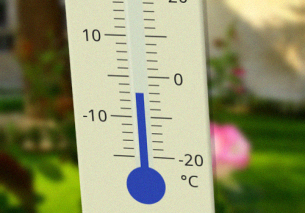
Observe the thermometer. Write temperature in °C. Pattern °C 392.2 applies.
°C -4
